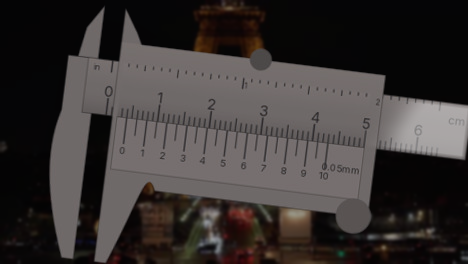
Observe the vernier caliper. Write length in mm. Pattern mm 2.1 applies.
mm 4.0
